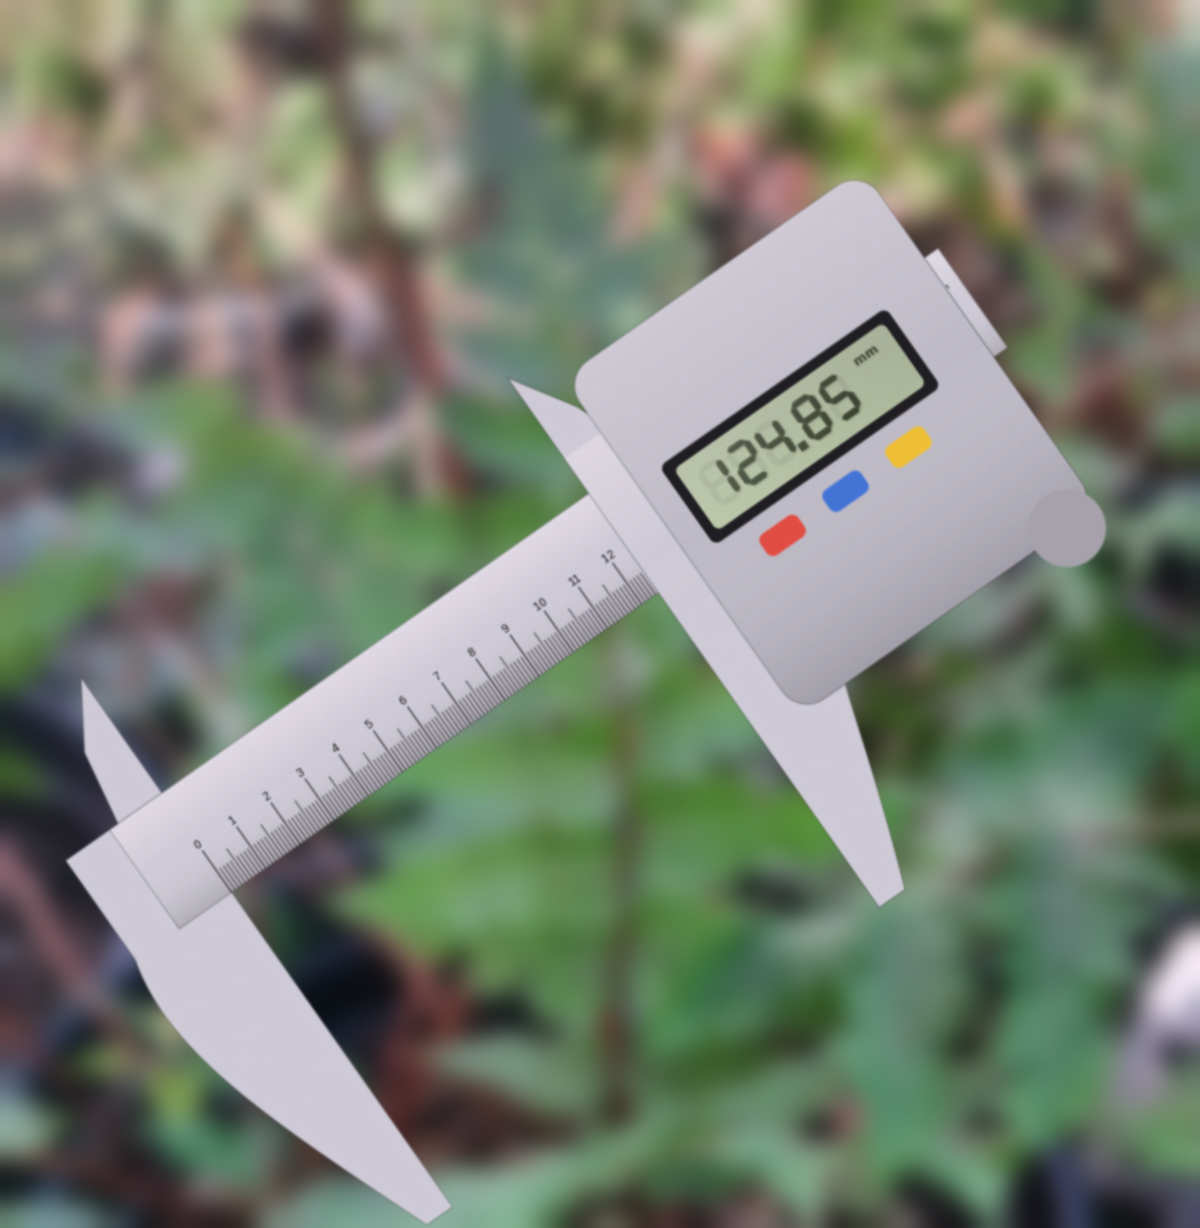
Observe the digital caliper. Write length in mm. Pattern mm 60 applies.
mm 124.85
